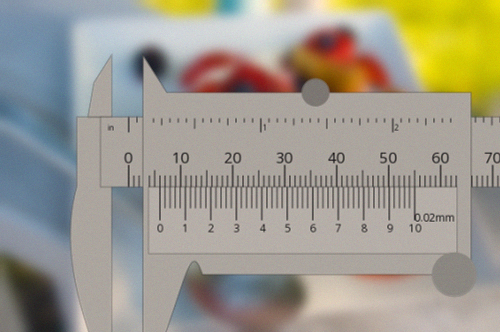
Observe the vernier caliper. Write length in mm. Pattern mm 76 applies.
mm 6.0
